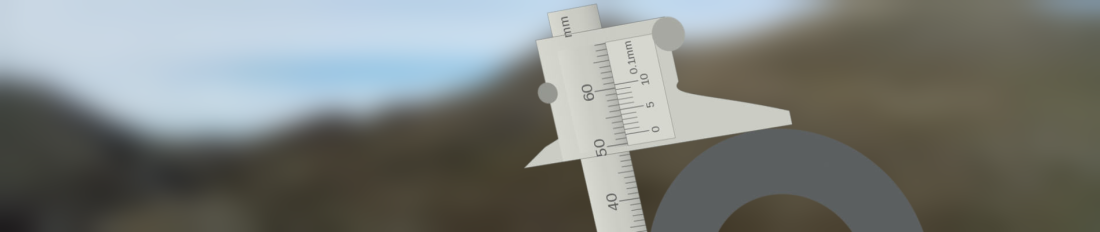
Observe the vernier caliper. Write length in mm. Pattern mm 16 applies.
mm 51.6
